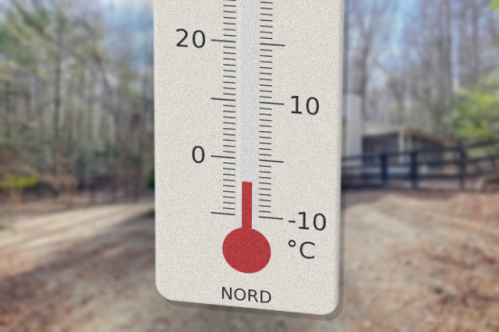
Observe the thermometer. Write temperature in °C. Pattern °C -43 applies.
°C -4
